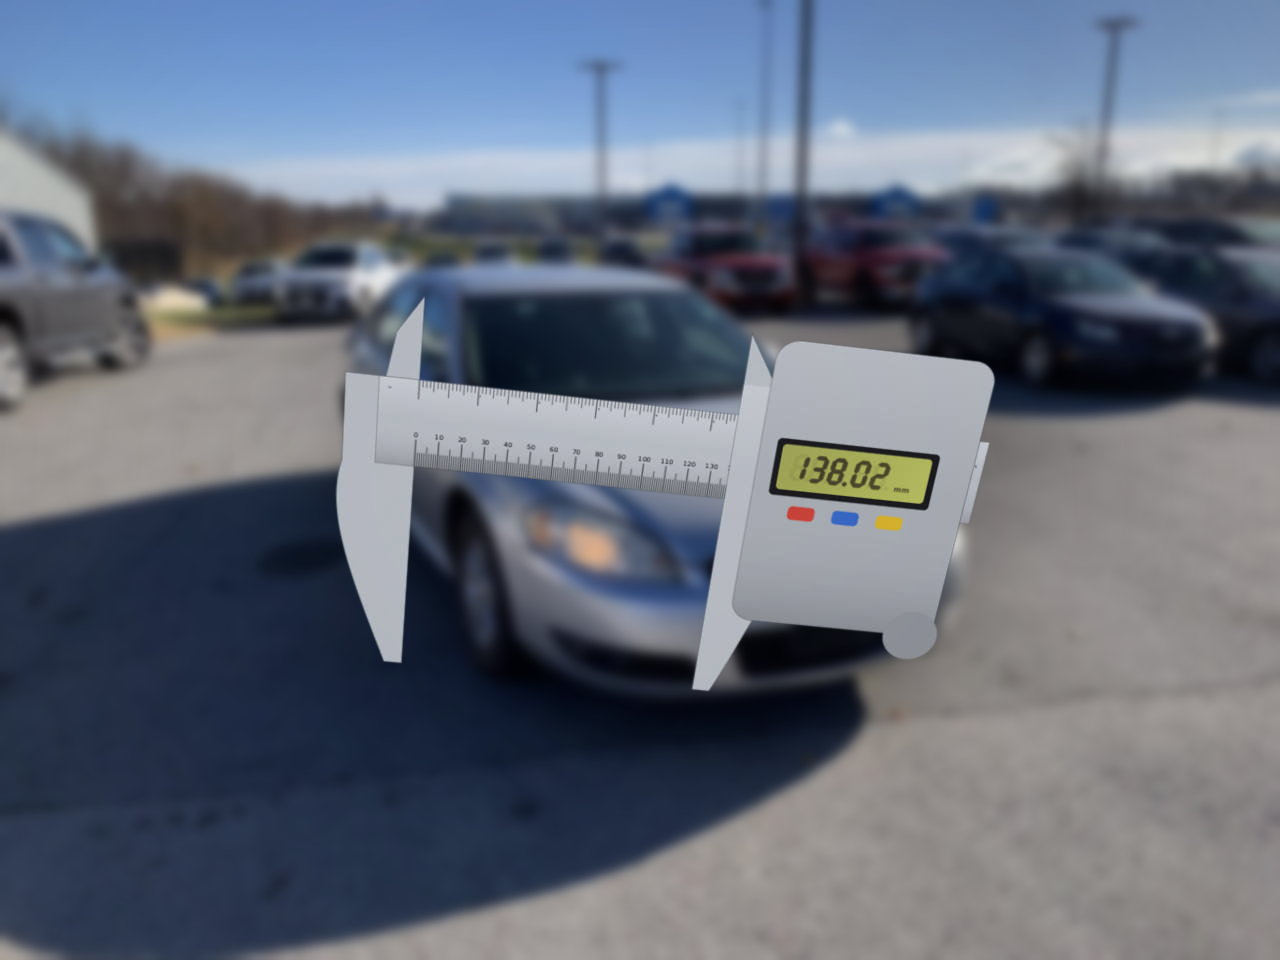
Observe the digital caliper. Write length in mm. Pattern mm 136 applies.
mm 138.02
